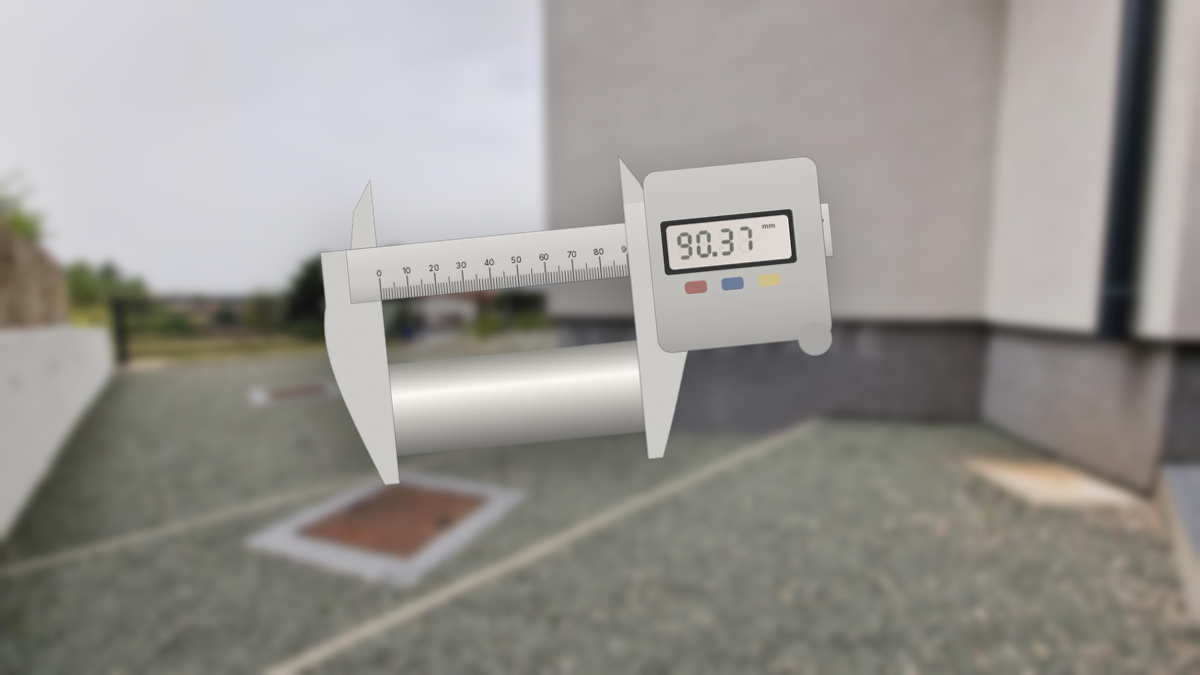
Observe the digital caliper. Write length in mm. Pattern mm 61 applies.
mm 90.37
